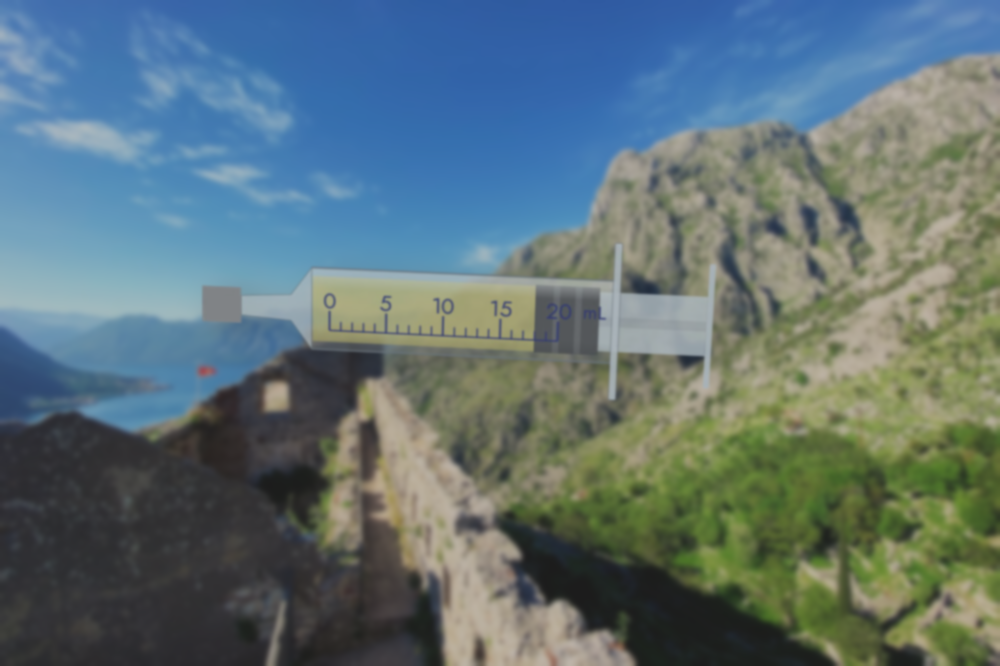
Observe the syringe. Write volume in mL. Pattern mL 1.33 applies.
mL 18
